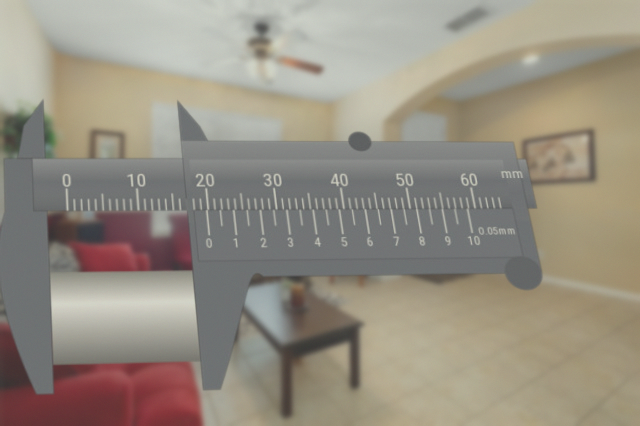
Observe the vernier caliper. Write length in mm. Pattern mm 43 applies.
mm 19.8
